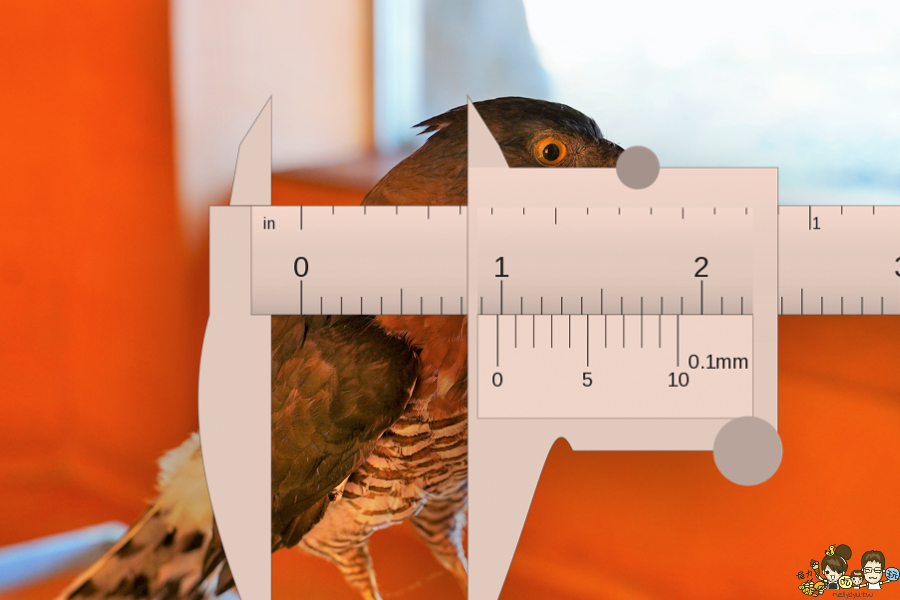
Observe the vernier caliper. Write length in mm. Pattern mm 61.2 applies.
mm 9.8
